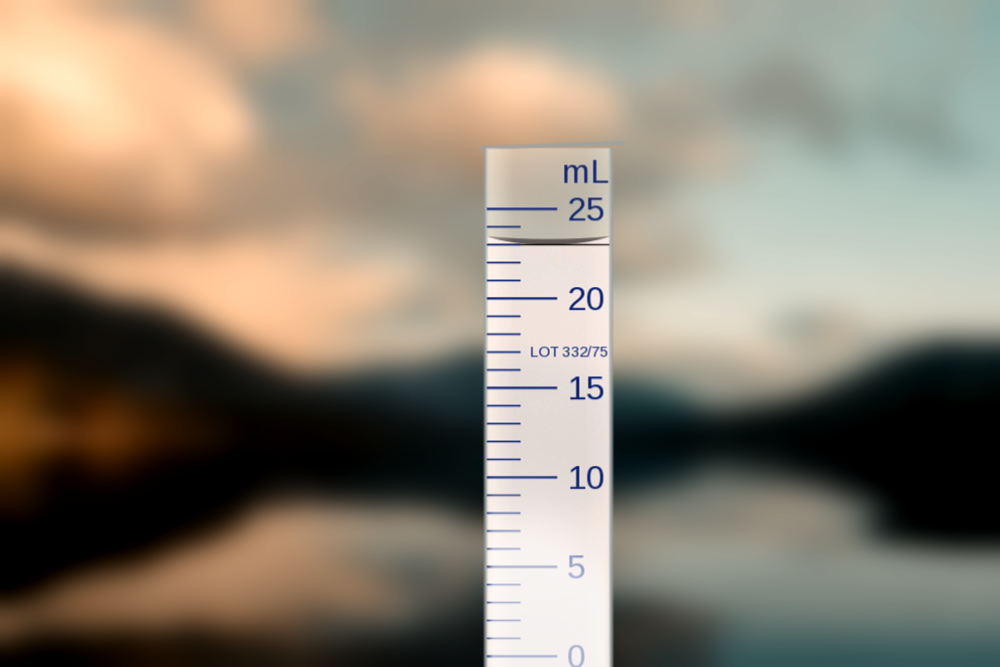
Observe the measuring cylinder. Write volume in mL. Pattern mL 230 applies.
mL 23
